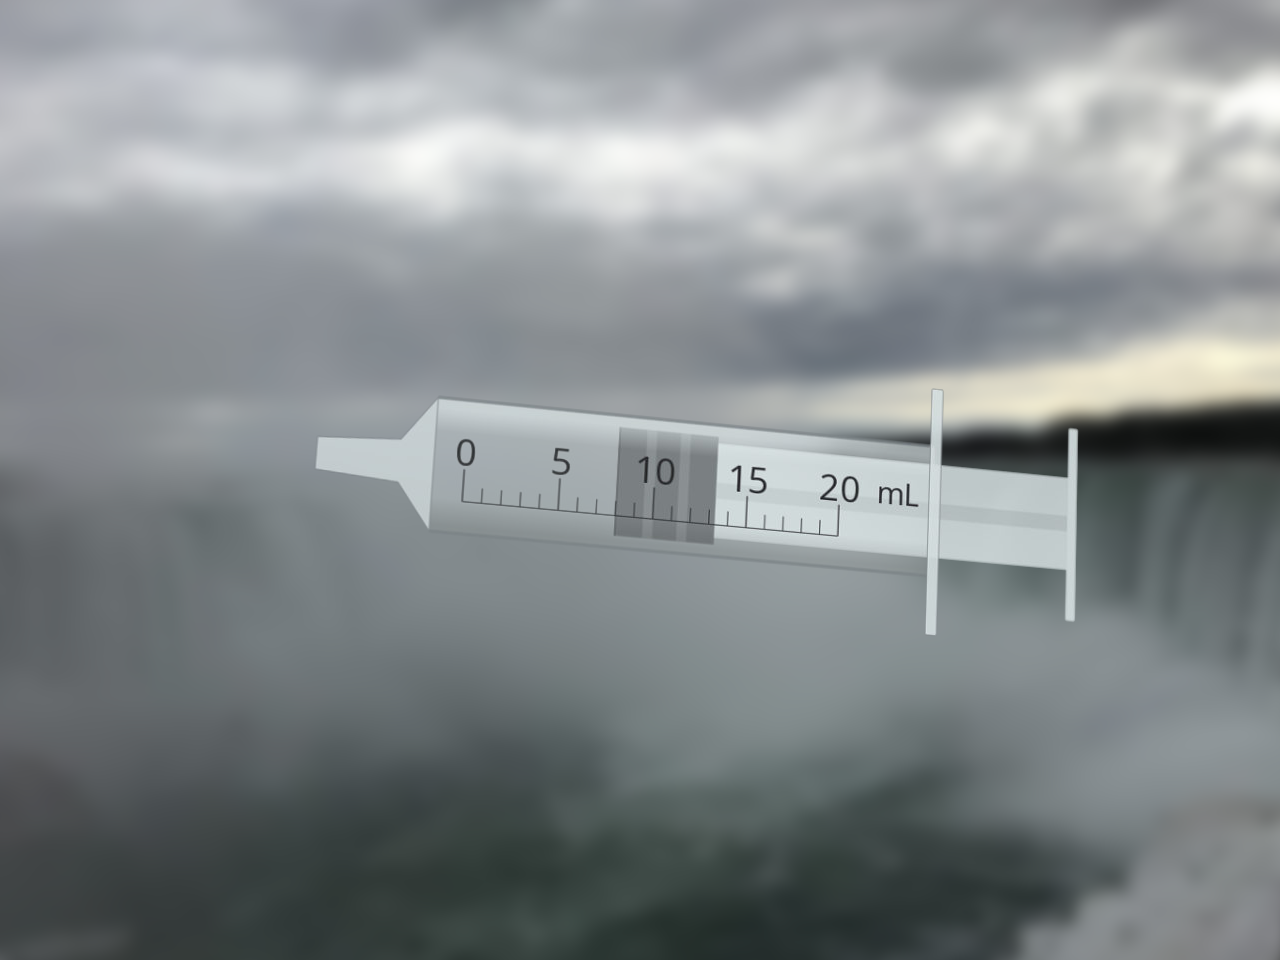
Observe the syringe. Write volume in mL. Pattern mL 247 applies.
mL 8
